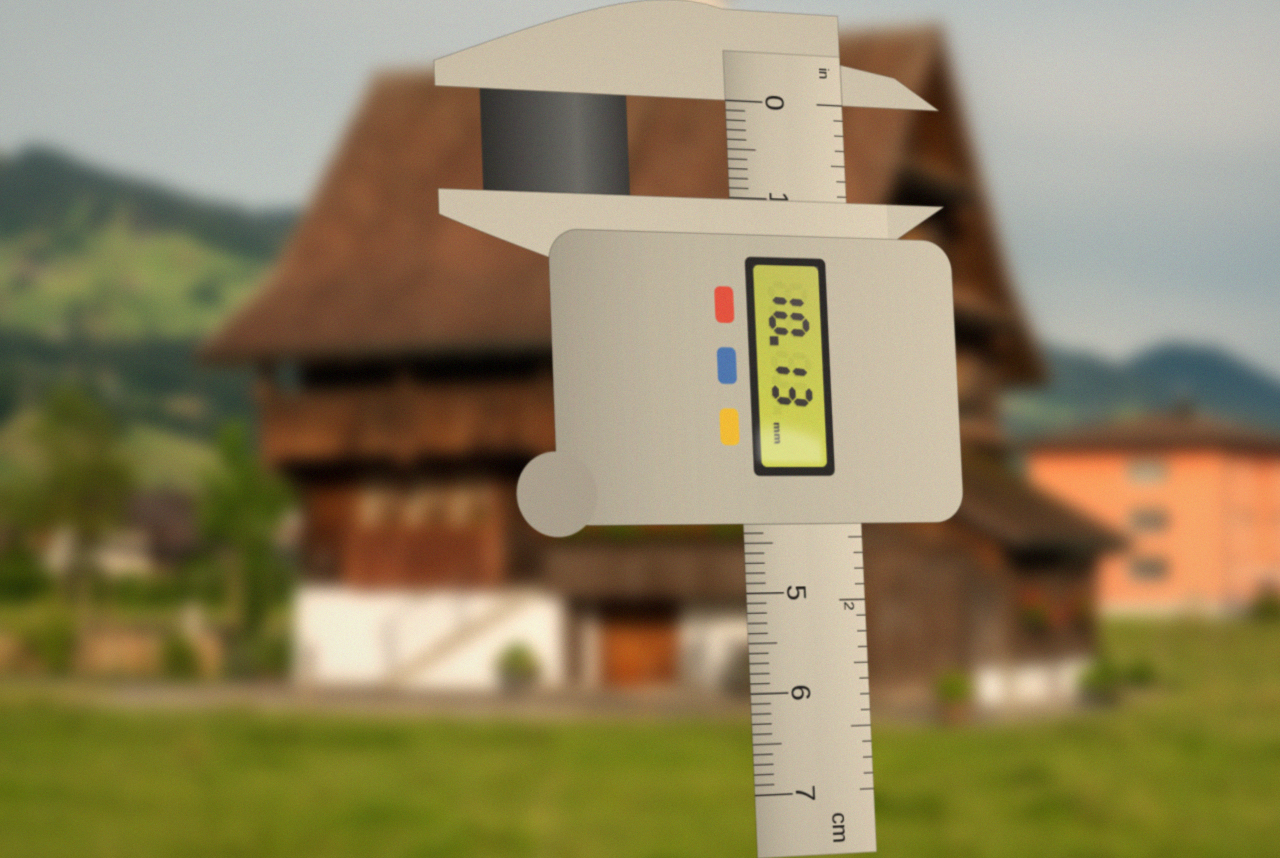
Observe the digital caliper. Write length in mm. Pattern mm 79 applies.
mm 10.13
